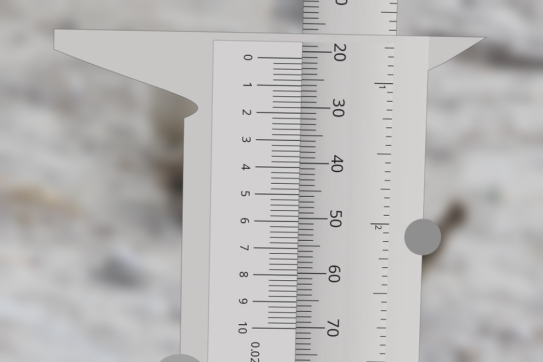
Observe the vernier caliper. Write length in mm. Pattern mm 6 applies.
mm 21.2
